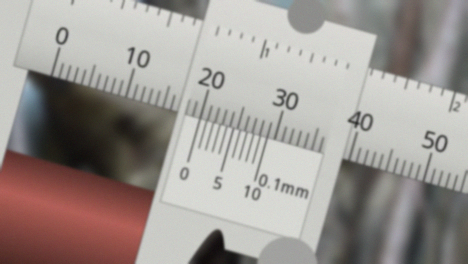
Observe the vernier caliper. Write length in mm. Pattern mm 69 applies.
mm 20.0
